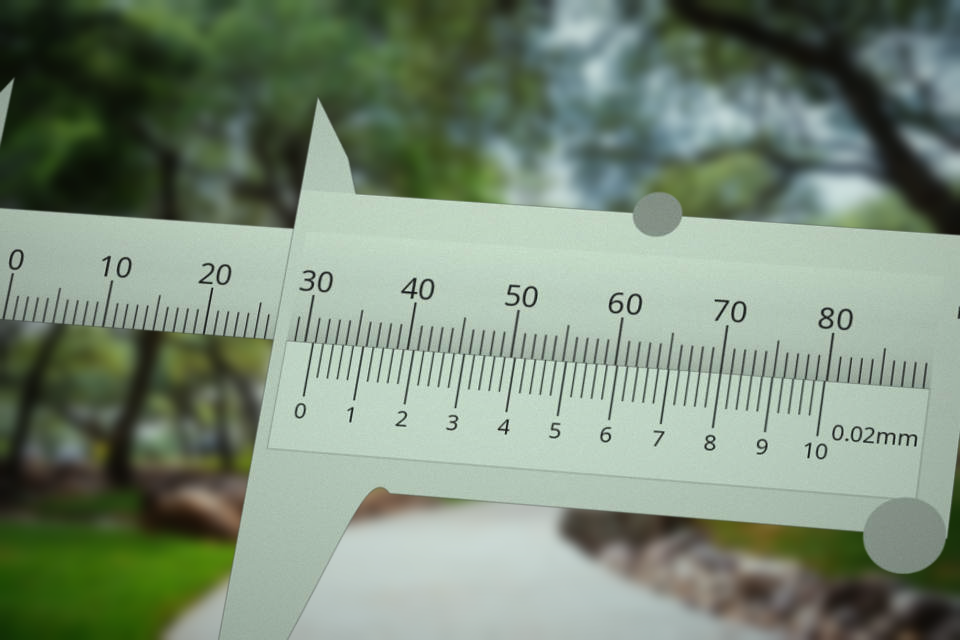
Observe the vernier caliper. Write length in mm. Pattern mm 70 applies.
mm 30.8
